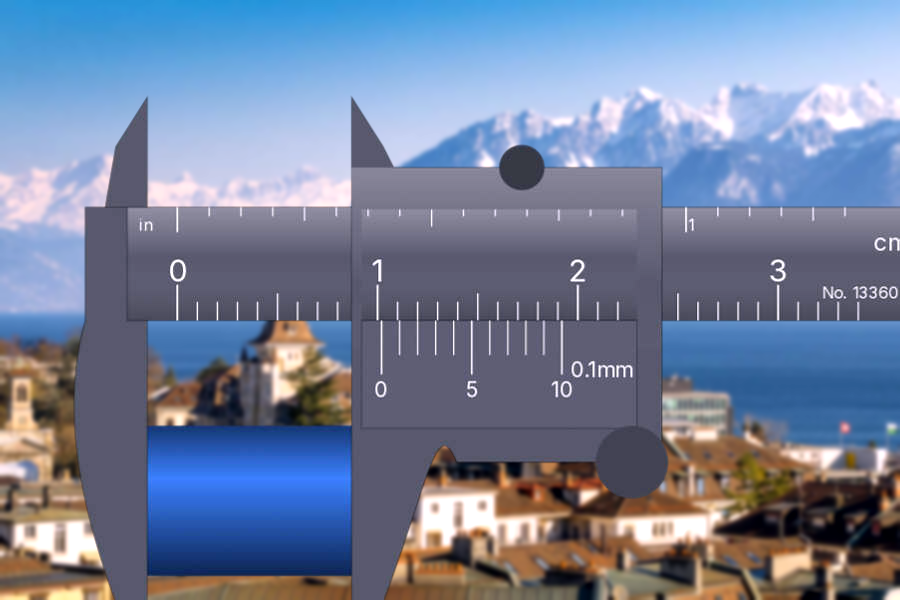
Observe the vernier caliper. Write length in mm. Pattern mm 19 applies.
mm 10.2
